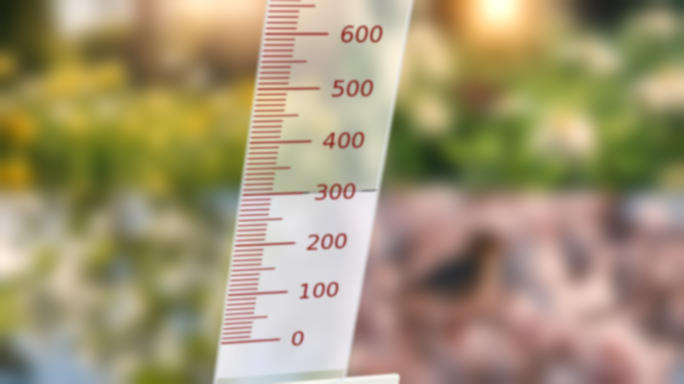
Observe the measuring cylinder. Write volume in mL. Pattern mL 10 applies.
mL 300
